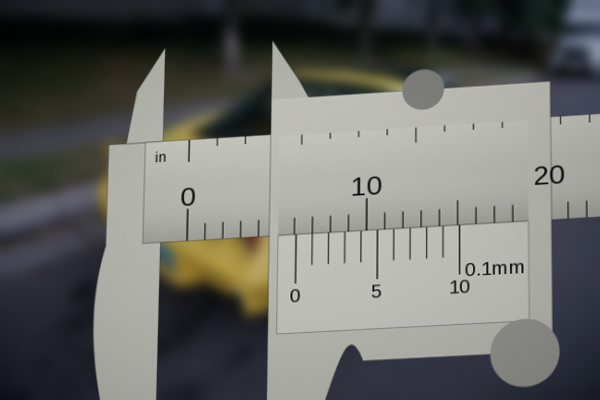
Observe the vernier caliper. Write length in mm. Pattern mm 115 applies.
mm 6.1
